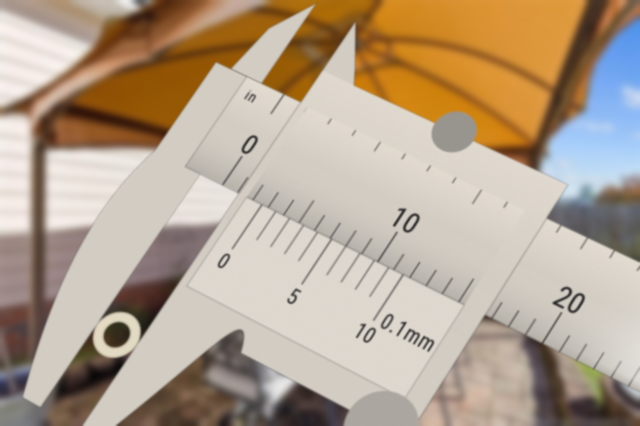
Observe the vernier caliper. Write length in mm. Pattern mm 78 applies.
mm 2.6
